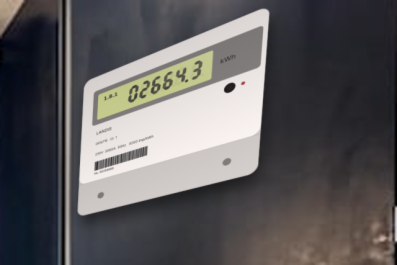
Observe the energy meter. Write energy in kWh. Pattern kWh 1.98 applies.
kWh 2664.3
